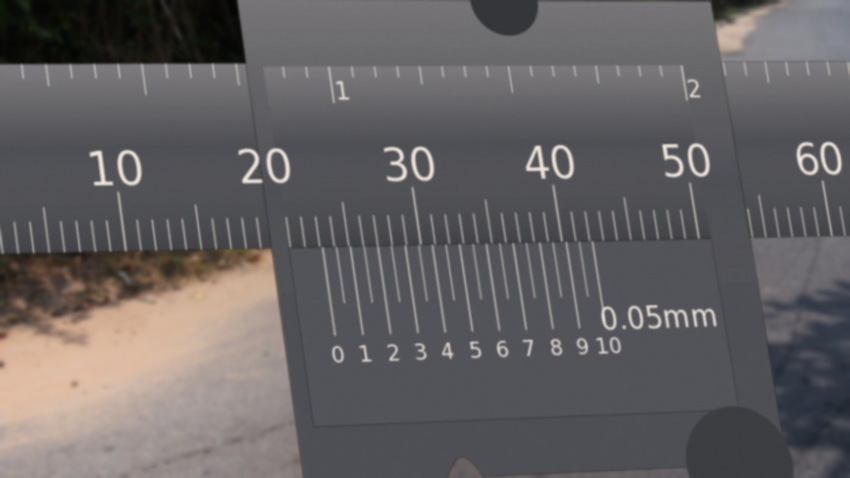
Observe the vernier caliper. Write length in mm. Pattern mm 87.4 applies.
mm 23.2
